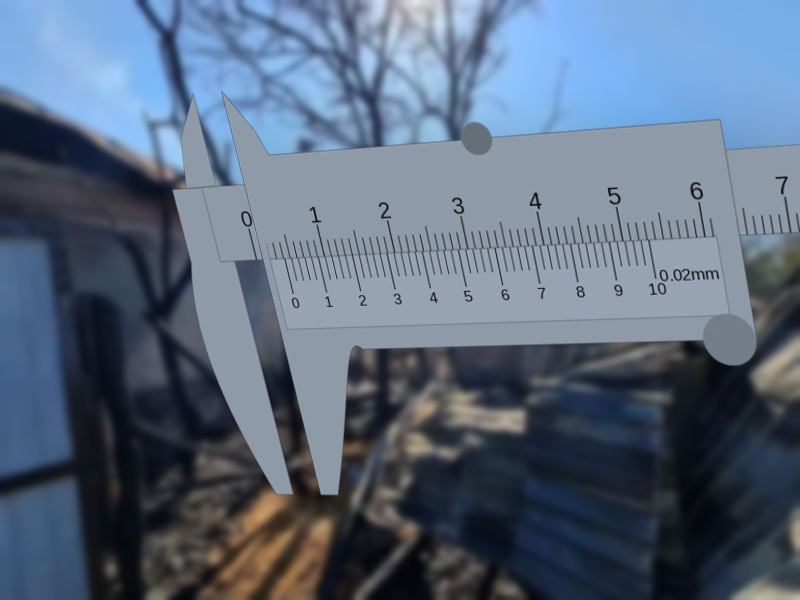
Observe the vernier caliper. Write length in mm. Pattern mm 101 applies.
mm 4.2
